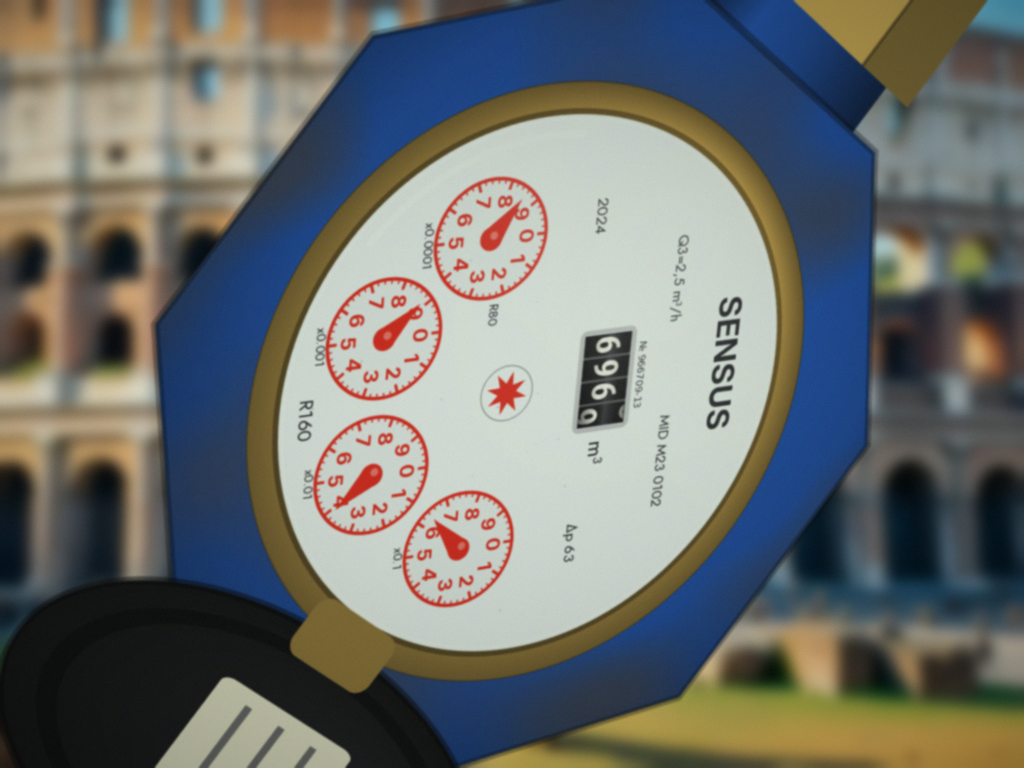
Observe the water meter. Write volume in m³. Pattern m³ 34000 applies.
m³ 6968.6388
